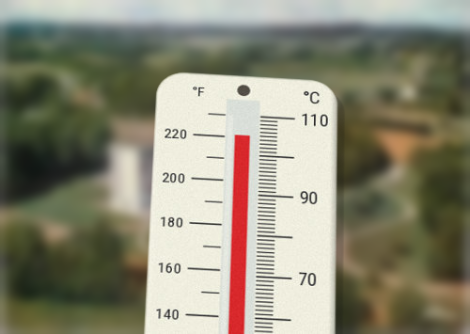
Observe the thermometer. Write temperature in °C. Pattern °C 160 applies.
°C 105
